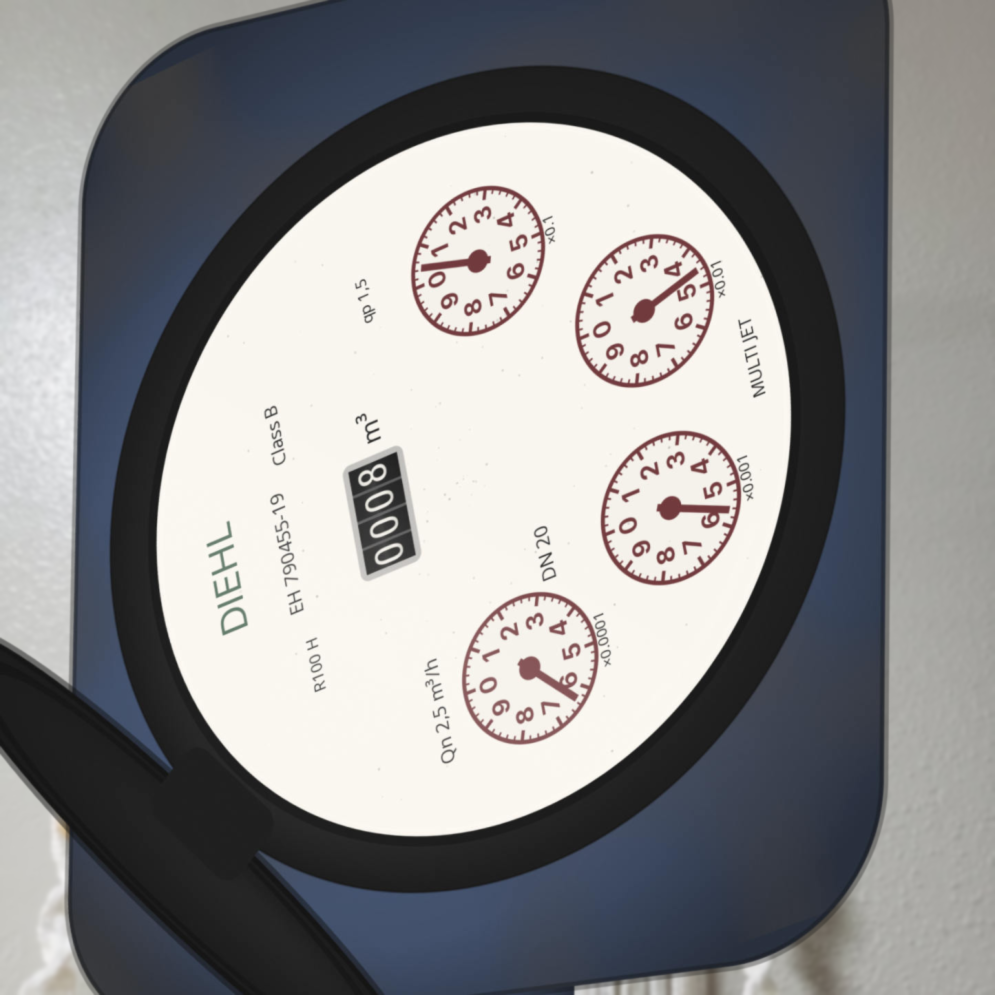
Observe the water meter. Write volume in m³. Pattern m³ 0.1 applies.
m³ 8.0456
